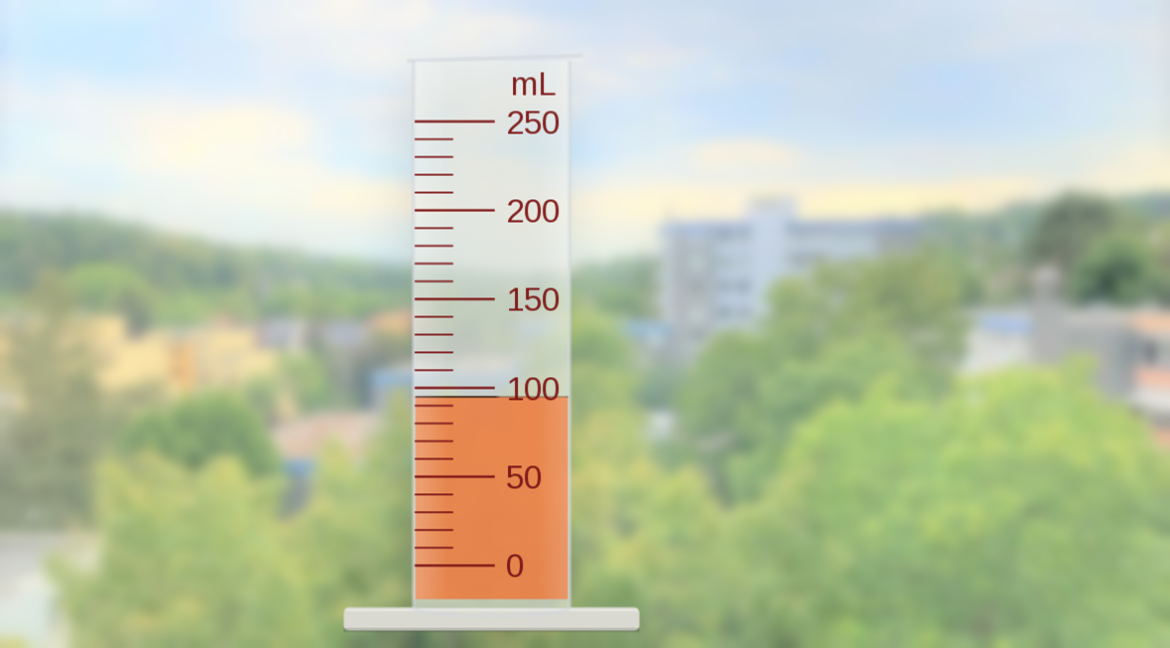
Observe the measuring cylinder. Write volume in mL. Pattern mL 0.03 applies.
mL 95
